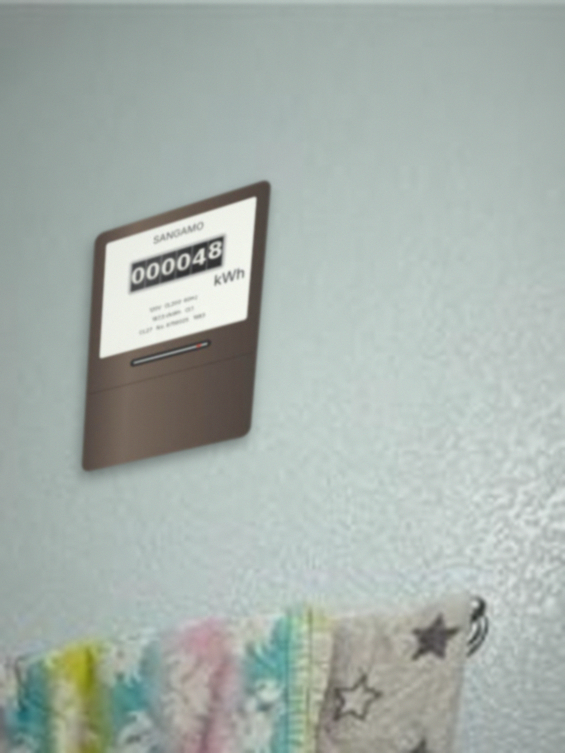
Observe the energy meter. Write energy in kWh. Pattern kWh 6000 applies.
kWh 48
